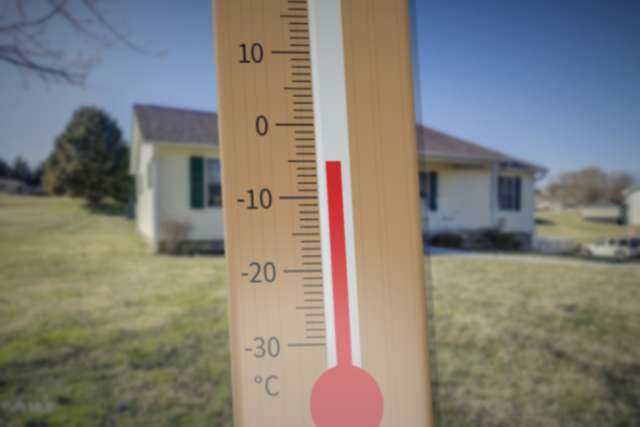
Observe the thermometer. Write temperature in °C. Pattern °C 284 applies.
°C -5
